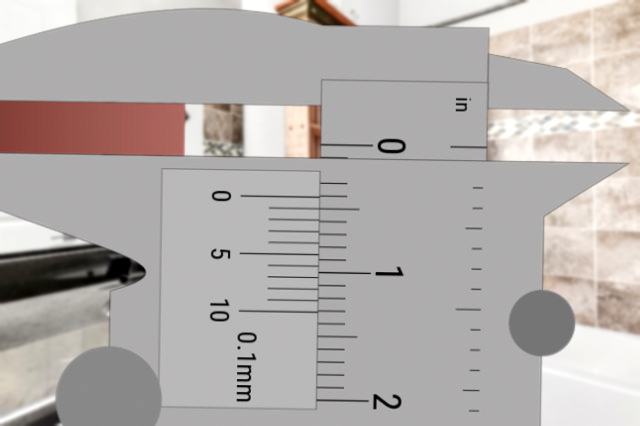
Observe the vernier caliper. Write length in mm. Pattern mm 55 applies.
mm 4.1
